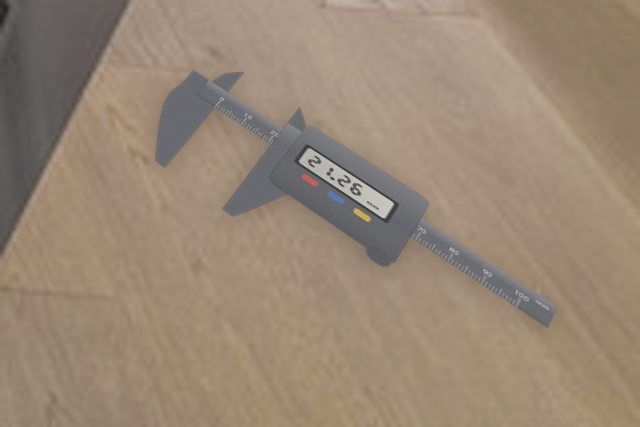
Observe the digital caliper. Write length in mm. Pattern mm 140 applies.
mm 21.26
